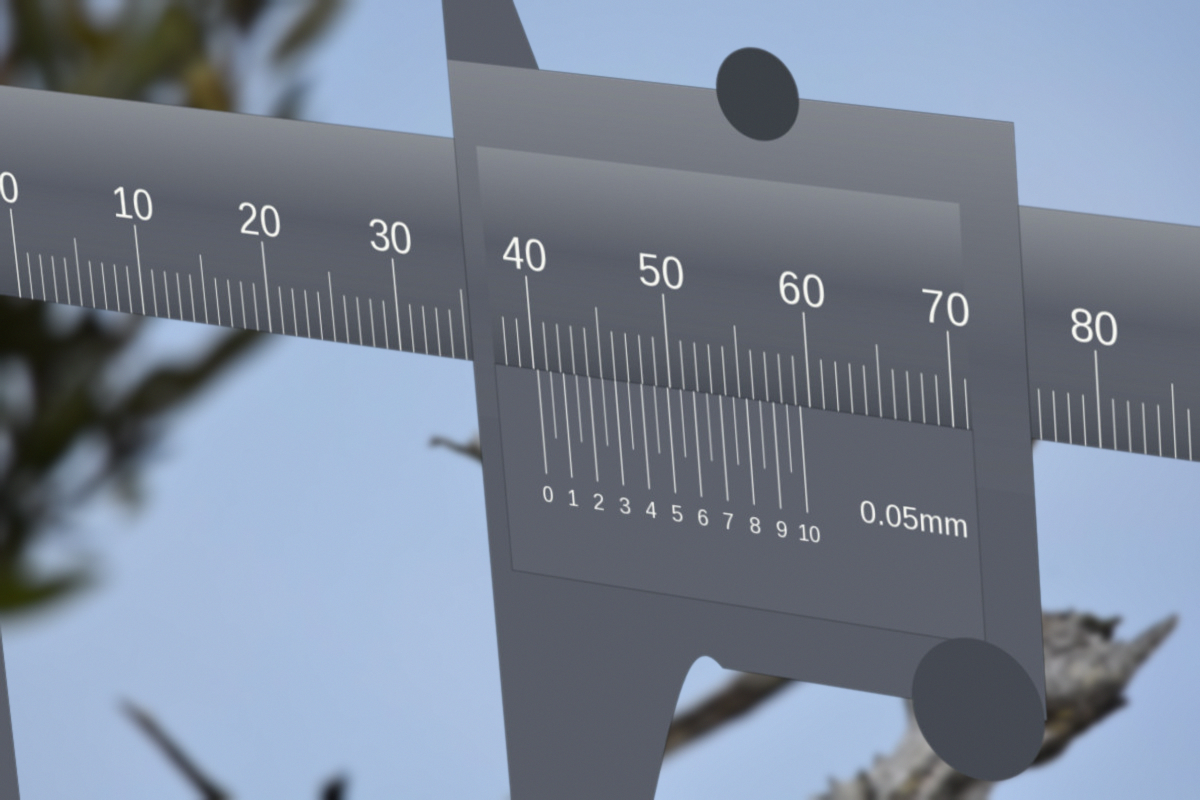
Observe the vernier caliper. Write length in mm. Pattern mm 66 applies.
mm 40.3
